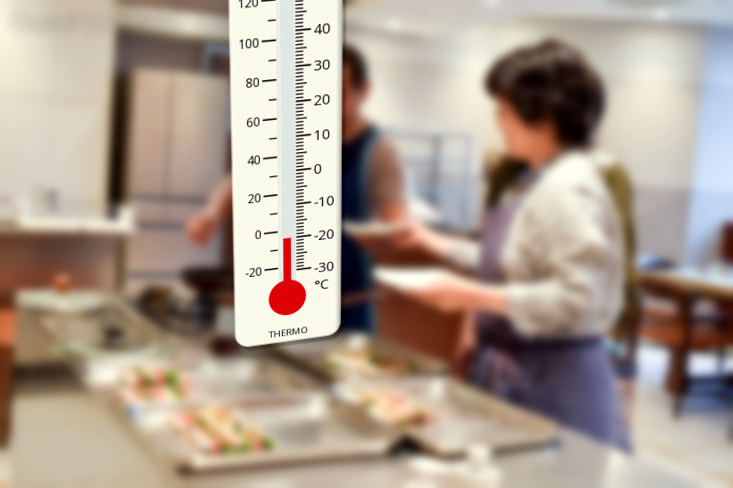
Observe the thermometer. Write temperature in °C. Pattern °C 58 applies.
°C -20
